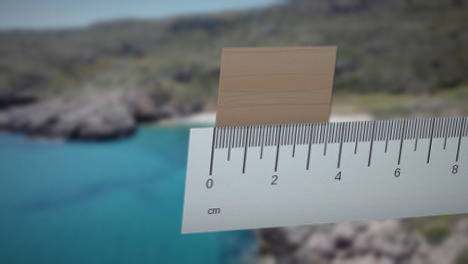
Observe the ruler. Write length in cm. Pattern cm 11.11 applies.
cm 3.5
